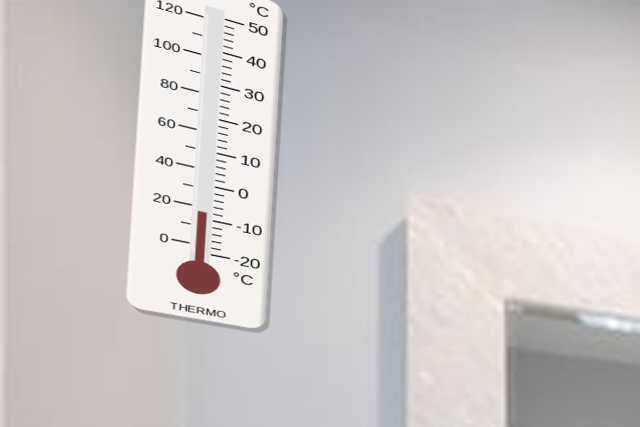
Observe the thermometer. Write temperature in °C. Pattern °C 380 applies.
°C -8
